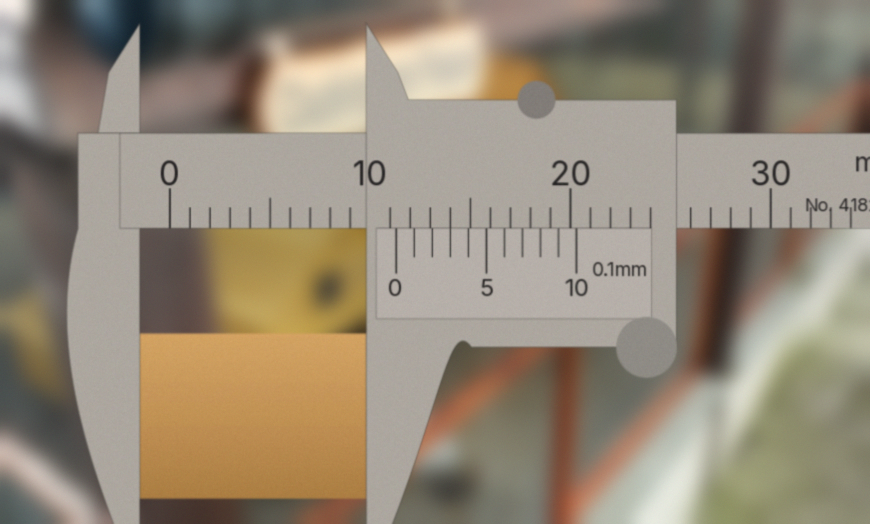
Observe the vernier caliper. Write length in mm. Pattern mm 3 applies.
mm 11.3
